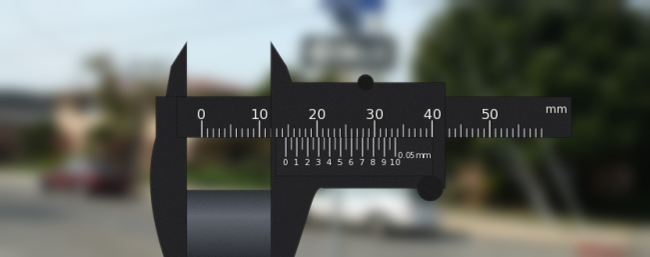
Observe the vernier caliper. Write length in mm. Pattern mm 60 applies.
mm 14.6
